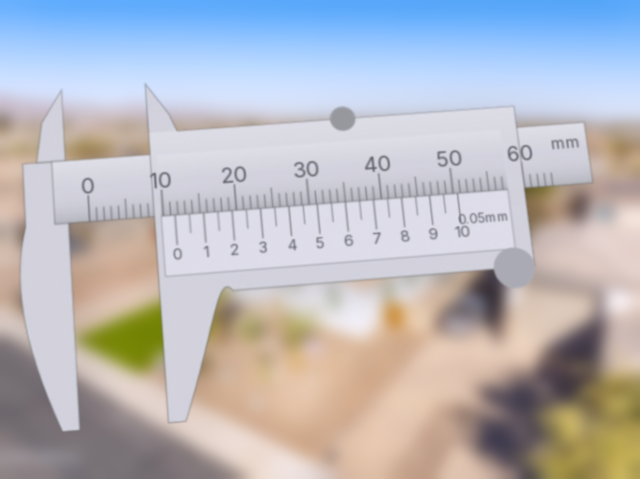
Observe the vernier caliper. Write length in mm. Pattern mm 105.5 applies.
mm 11.6
